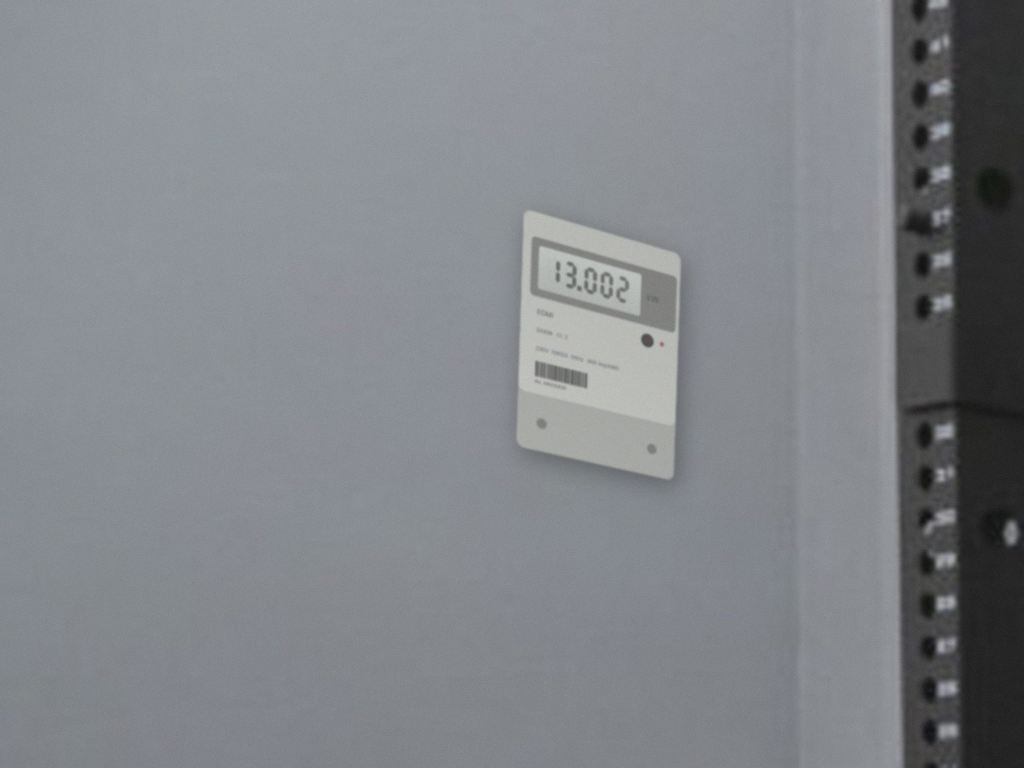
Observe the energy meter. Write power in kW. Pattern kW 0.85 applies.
kW 13.002
